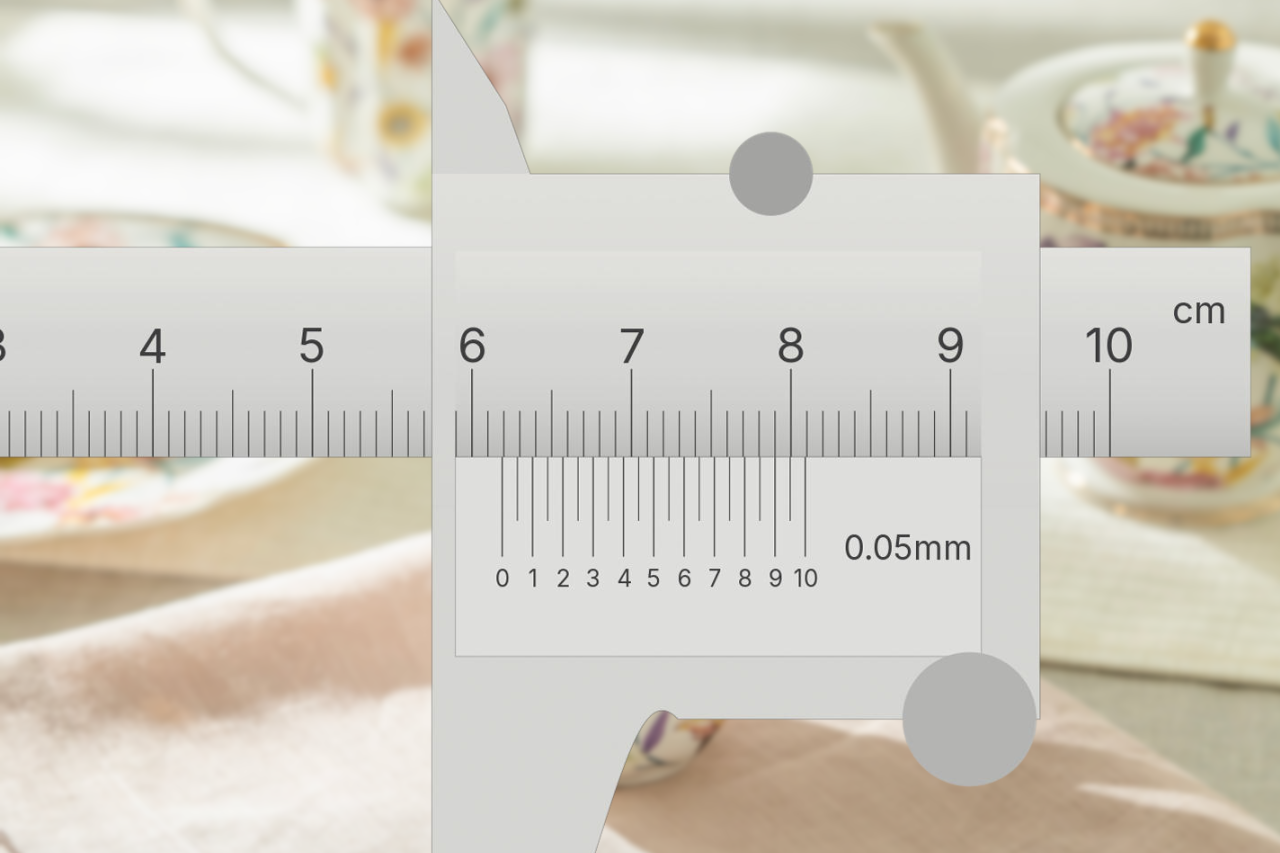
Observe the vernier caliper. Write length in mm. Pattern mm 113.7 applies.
mm 61.9
